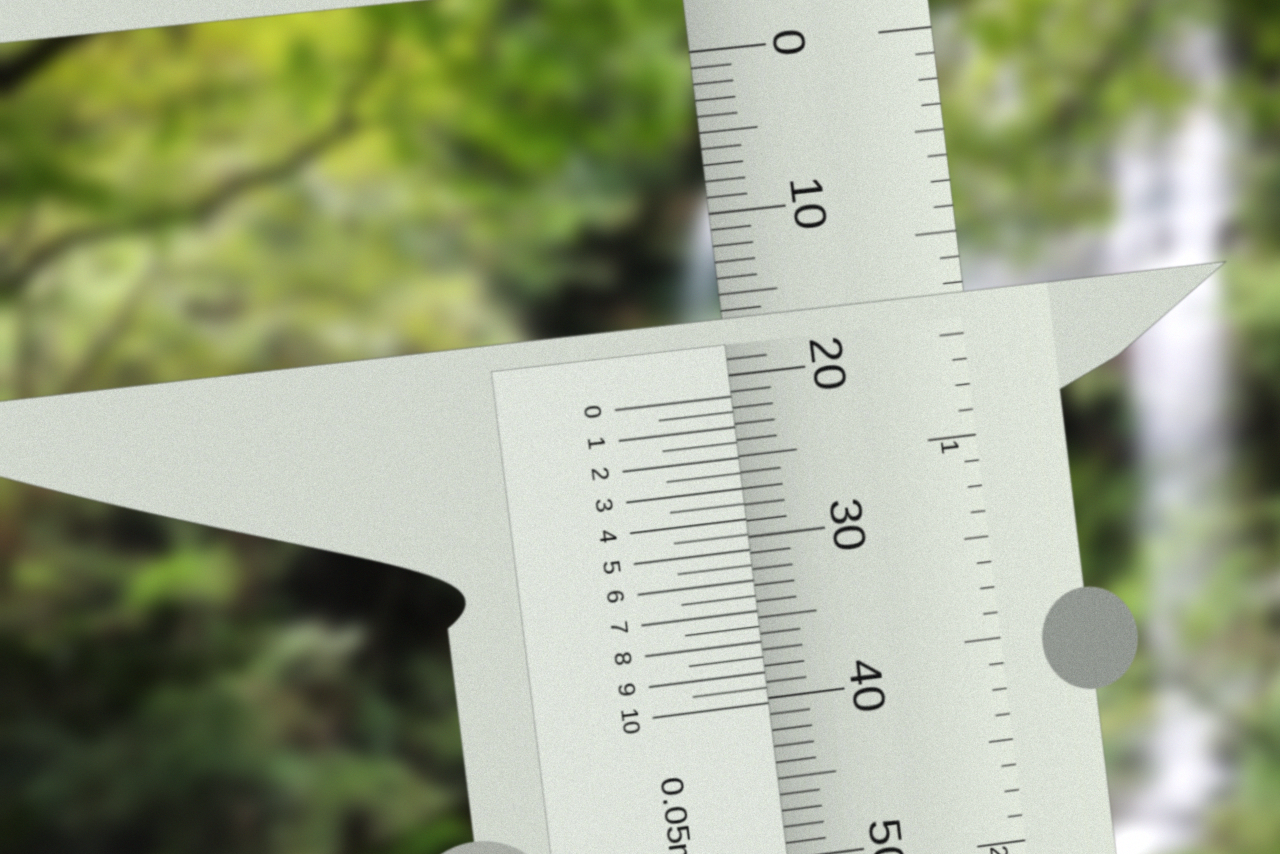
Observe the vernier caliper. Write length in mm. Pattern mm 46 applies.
mm 21.3
